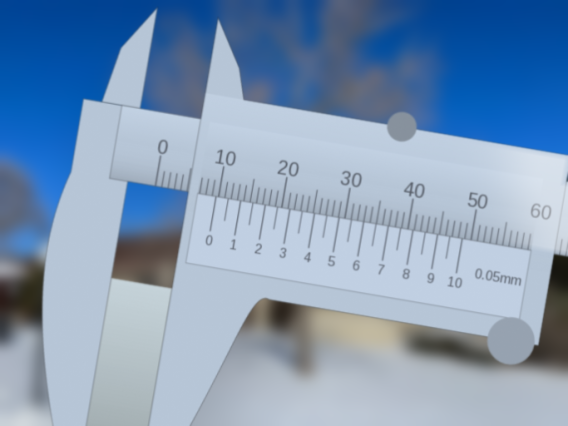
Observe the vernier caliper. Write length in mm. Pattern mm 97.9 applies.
mm 9.6
